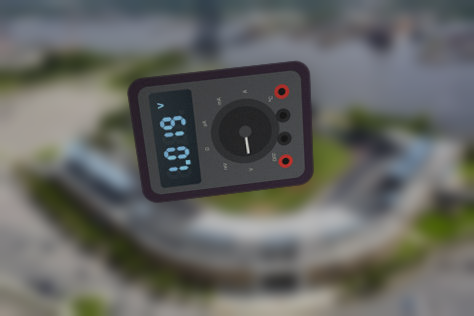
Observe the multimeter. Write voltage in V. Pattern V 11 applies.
V 1.019
